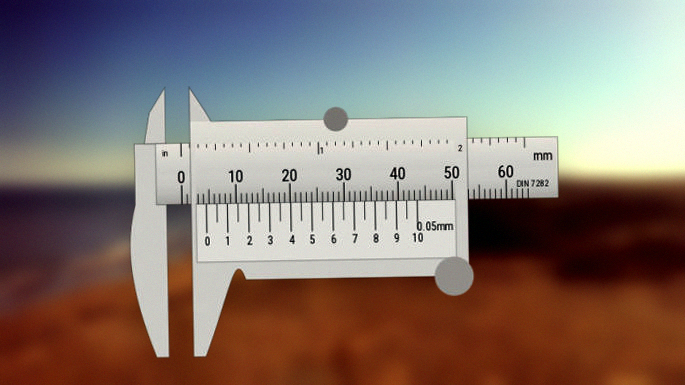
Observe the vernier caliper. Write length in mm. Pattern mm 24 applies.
mm 4.5
